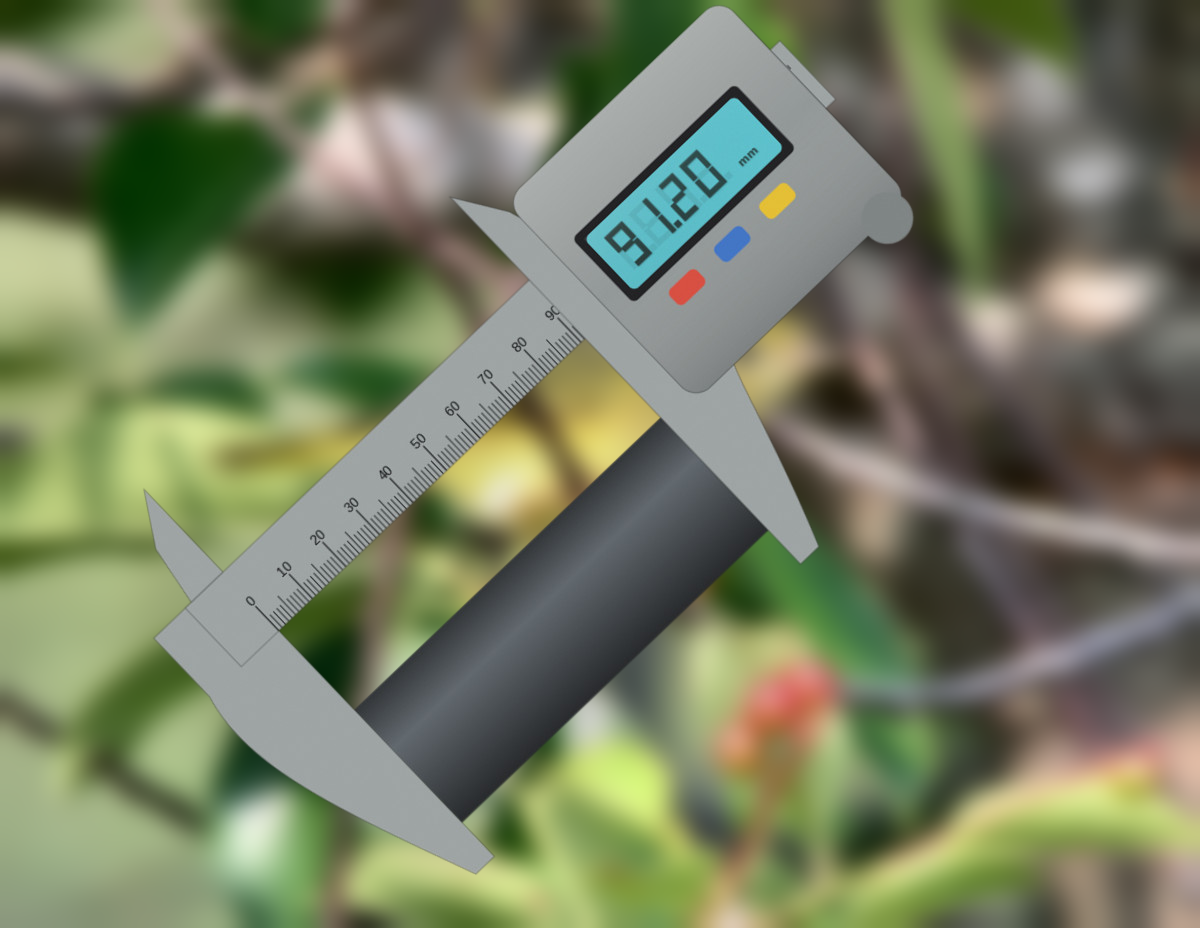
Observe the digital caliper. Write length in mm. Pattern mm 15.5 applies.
mm 91.20
